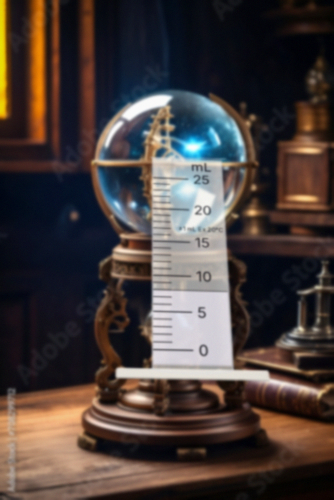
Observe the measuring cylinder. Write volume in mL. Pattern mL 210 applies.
mL 8
